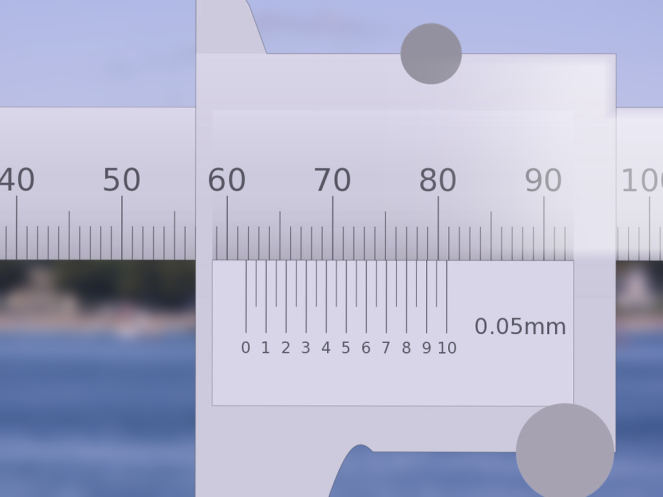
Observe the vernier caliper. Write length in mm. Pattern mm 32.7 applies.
mm 61.8
